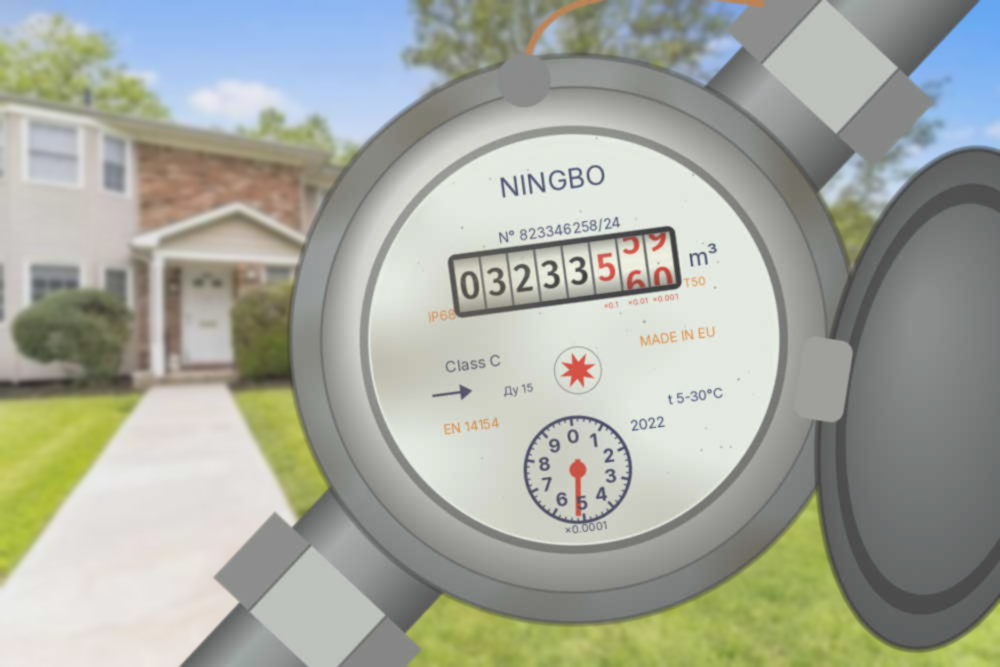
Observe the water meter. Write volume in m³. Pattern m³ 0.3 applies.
m³ 3233.5595
